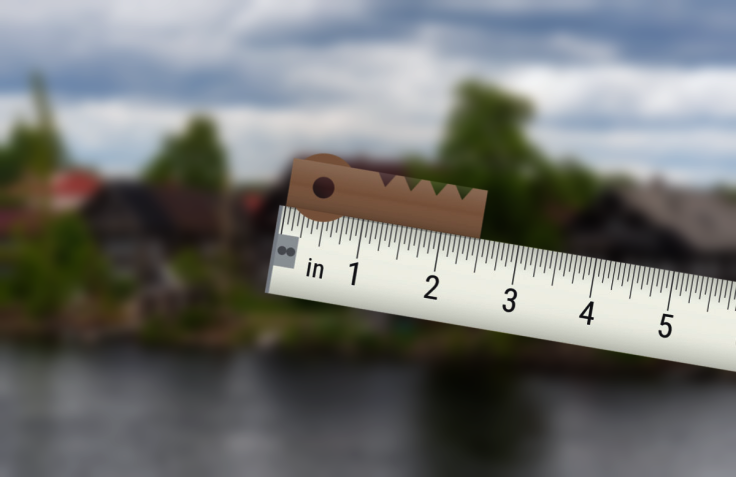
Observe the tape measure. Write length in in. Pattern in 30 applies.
in 2.5
